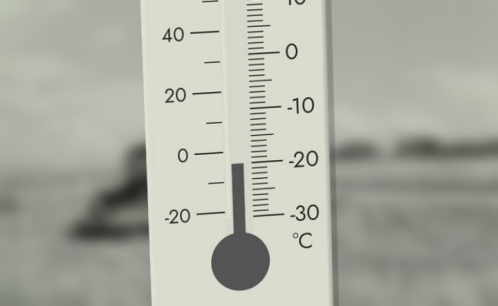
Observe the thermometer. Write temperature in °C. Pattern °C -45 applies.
°C -20
